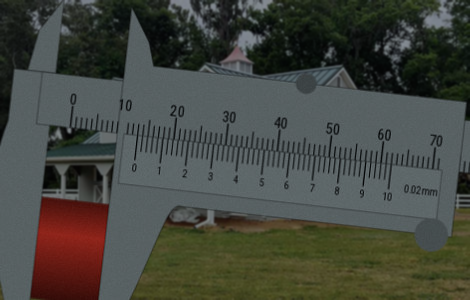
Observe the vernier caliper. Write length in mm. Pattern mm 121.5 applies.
mm 13.0
